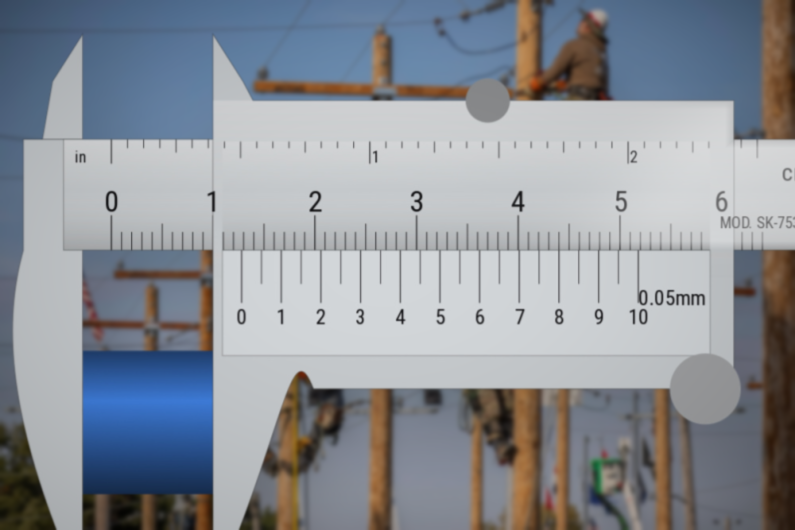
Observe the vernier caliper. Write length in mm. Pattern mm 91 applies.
mm 12.8
